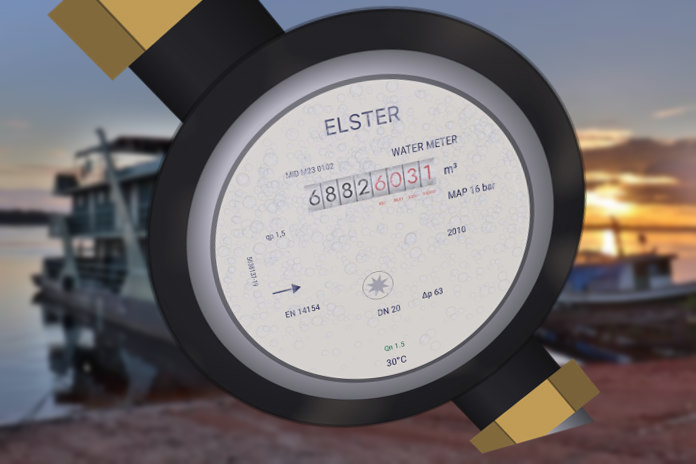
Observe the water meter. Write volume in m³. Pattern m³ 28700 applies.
m³ 6882.6031
